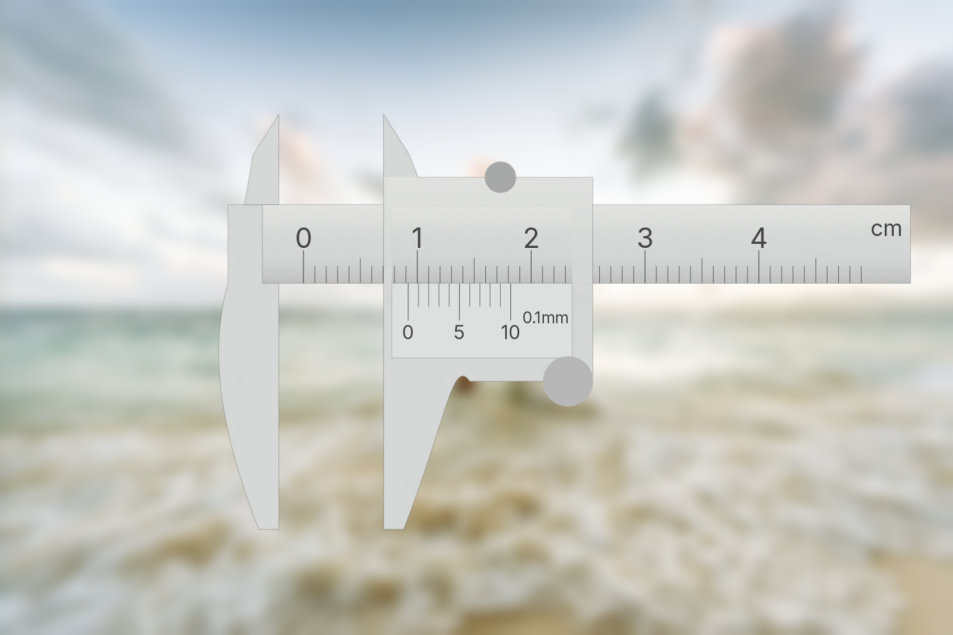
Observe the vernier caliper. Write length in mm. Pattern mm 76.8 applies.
mm 9.2
